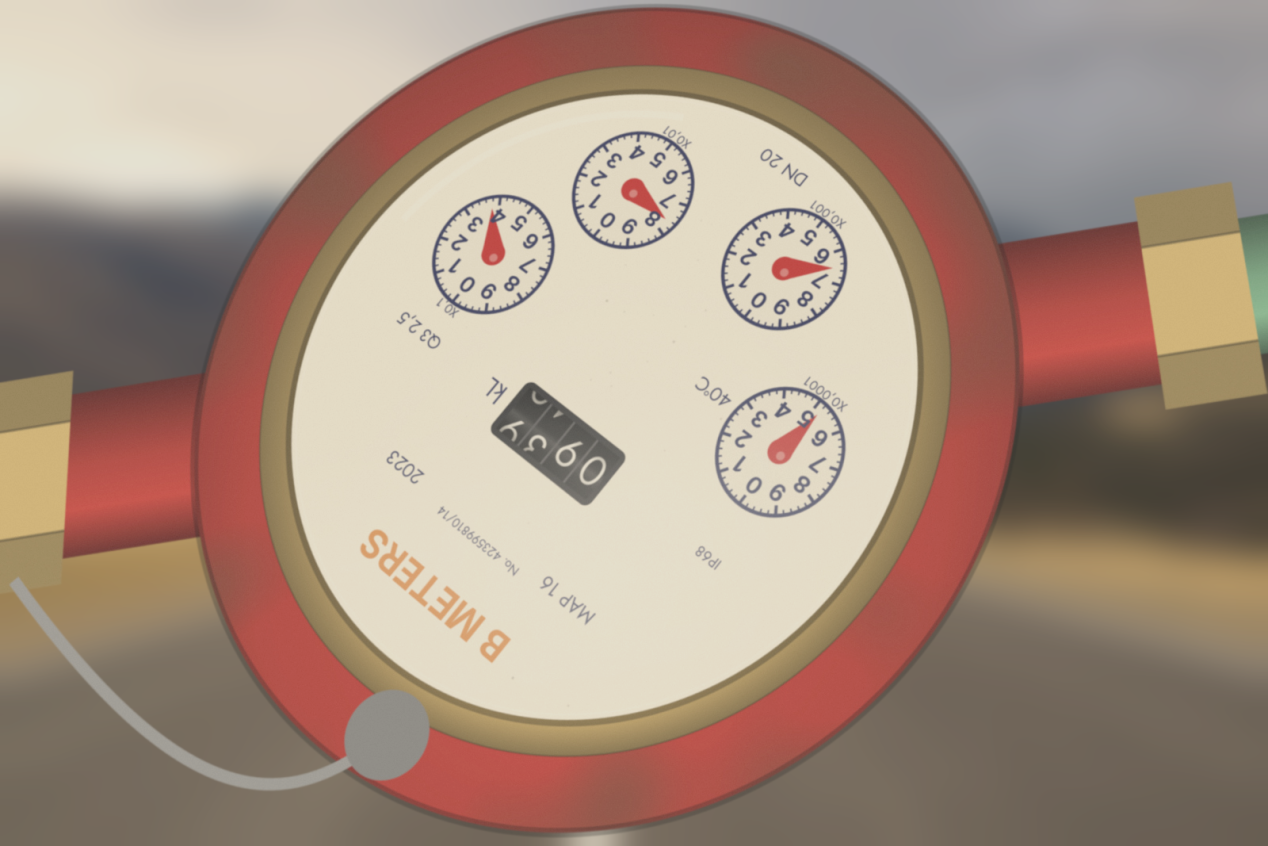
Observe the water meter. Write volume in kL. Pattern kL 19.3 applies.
kL 939.3765
